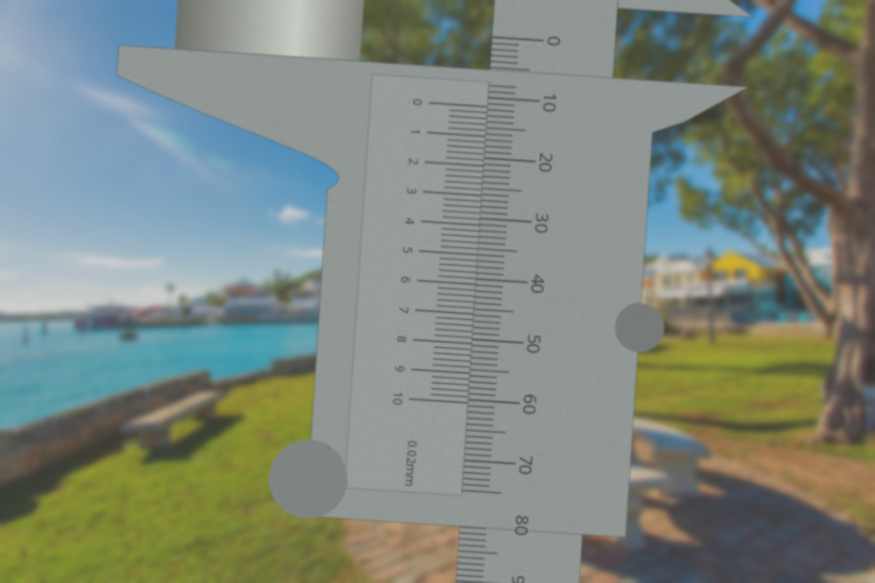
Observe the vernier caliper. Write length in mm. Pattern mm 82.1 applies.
mm 11.5
